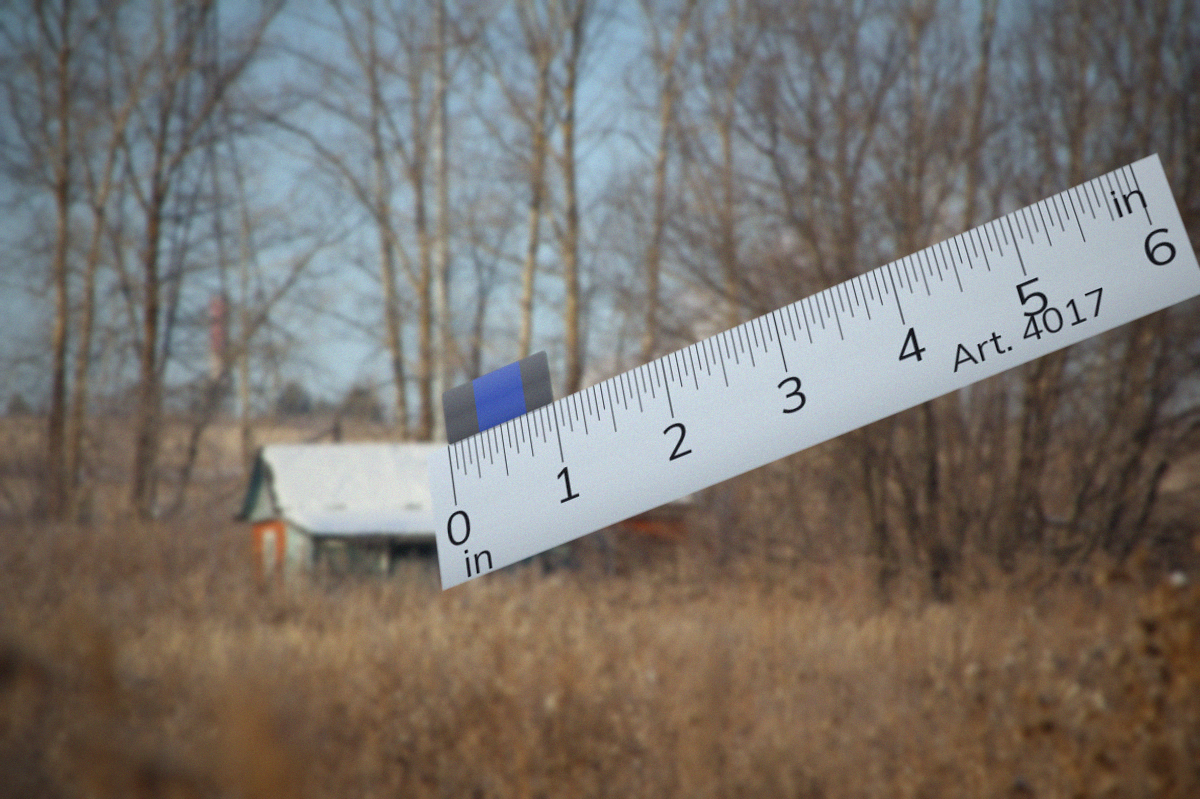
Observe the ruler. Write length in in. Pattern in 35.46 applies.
in 1
